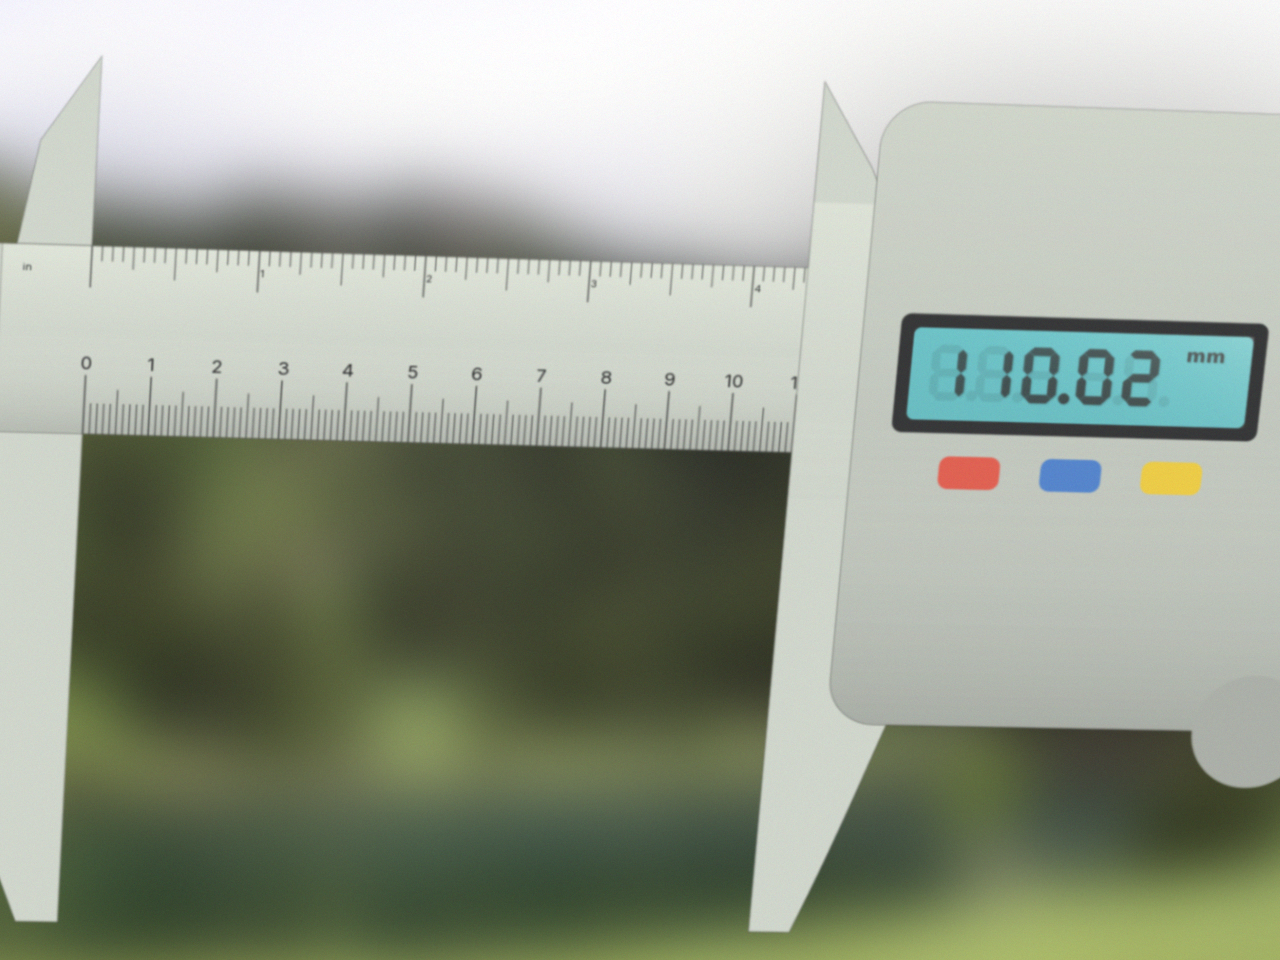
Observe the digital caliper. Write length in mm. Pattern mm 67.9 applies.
mm 110.02
